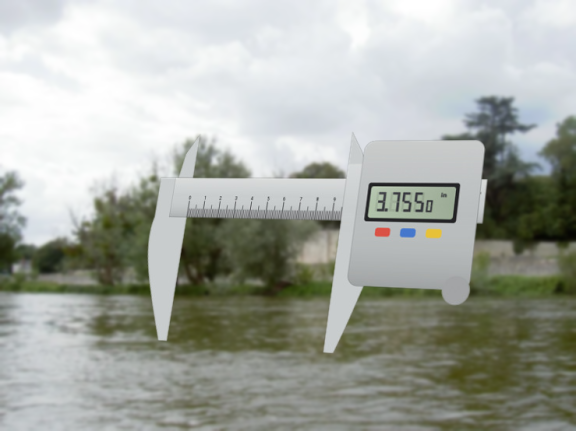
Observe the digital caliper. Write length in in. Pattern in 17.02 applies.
in 3.7550
